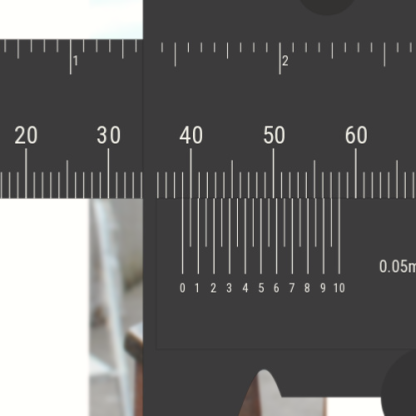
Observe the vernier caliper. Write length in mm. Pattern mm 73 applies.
mm 39.0
